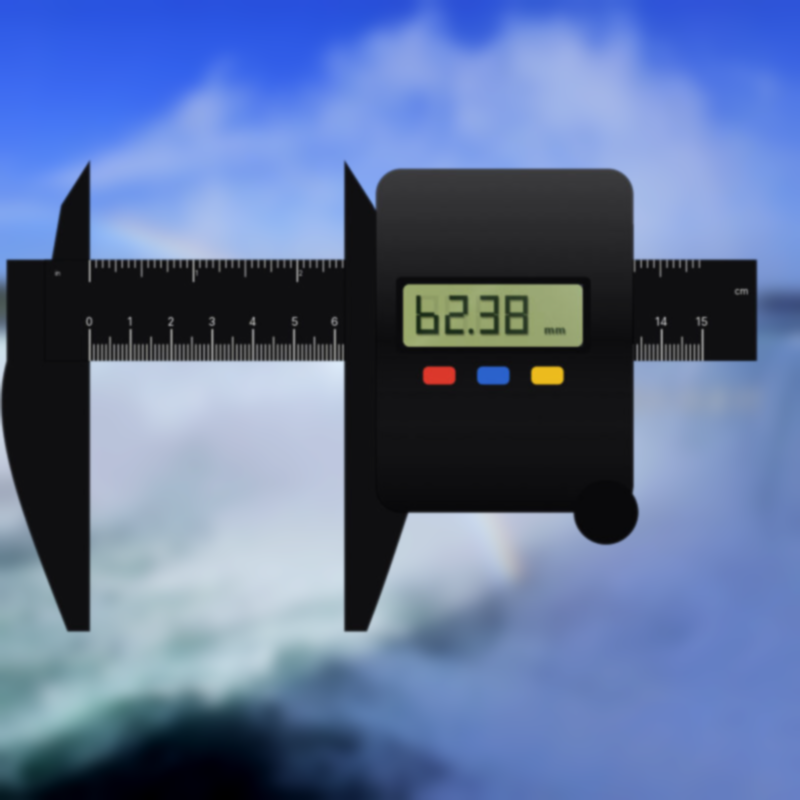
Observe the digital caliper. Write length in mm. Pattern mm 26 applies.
mm 62.38
